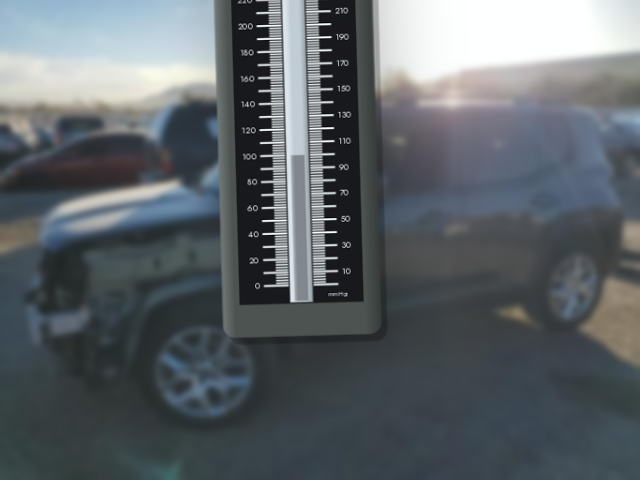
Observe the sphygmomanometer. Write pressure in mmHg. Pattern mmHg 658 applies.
mmHg 100
